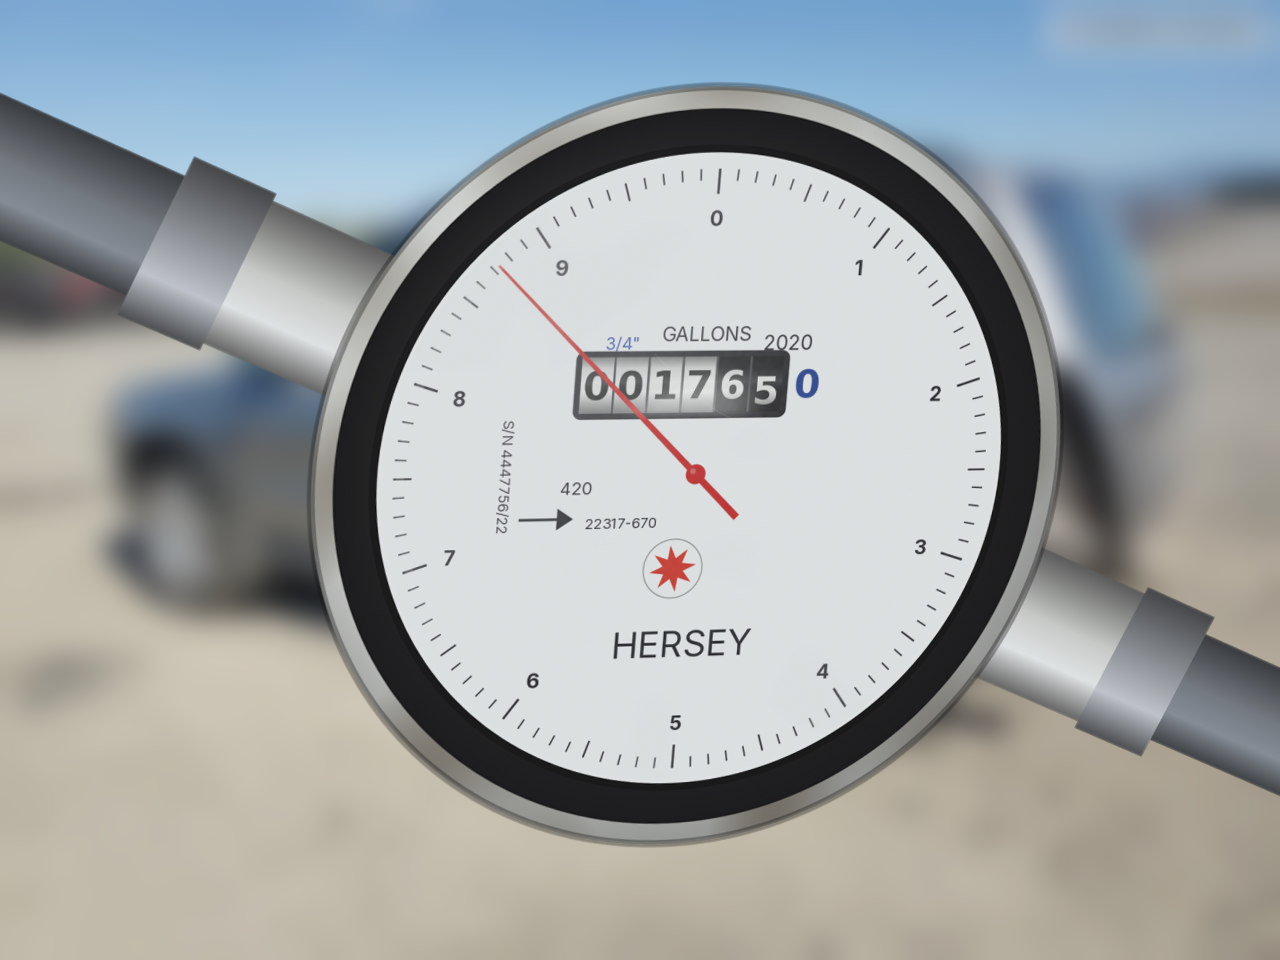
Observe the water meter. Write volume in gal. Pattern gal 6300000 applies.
gal 17648.7
